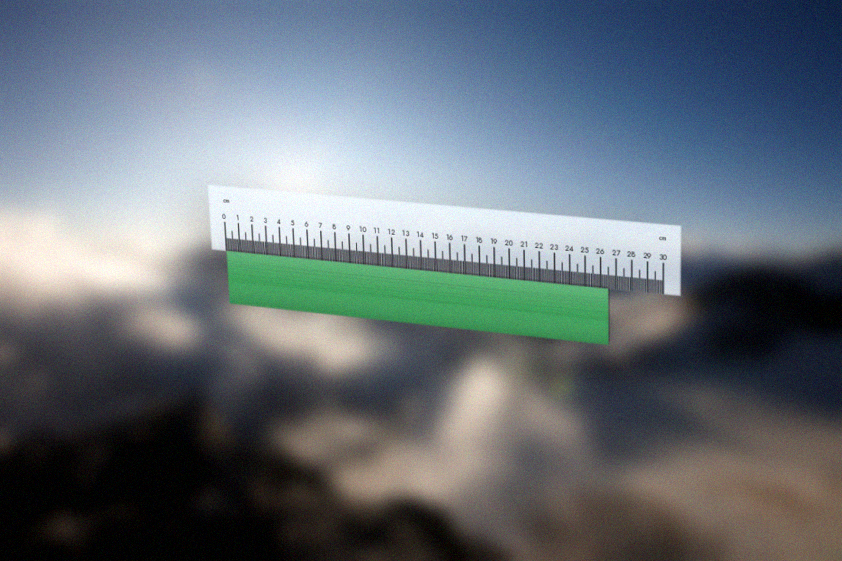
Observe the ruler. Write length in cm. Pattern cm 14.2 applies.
cm 26.5
